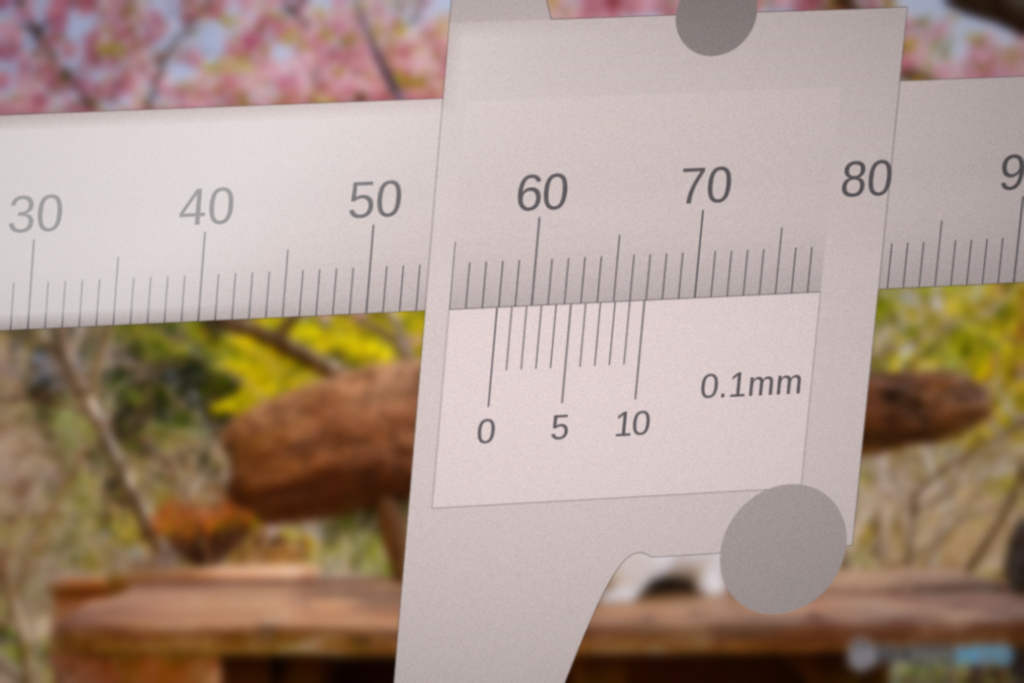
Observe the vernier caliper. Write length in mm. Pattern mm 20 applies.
mm 57.9
